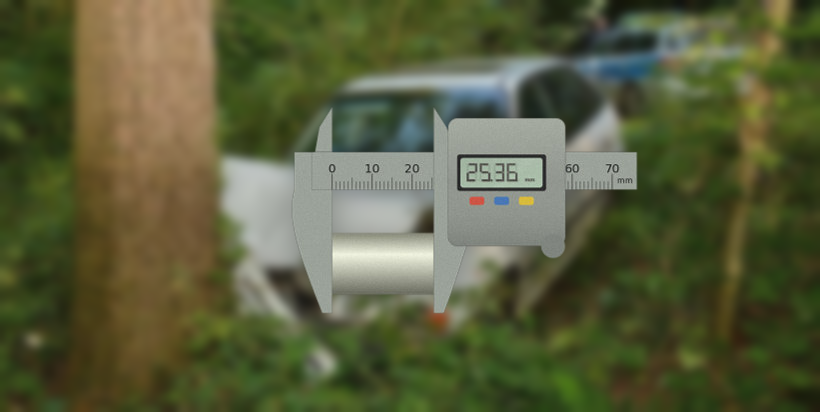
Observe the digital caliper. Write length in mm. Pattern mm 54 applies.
mm 25.36
